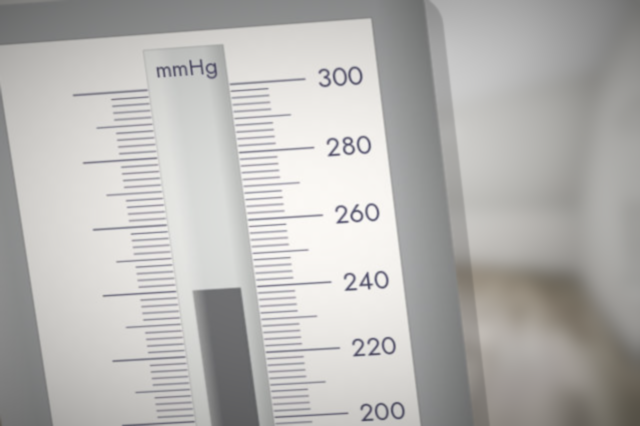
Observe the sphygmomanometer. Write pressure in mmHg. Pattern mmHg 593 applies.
mmHg 240
